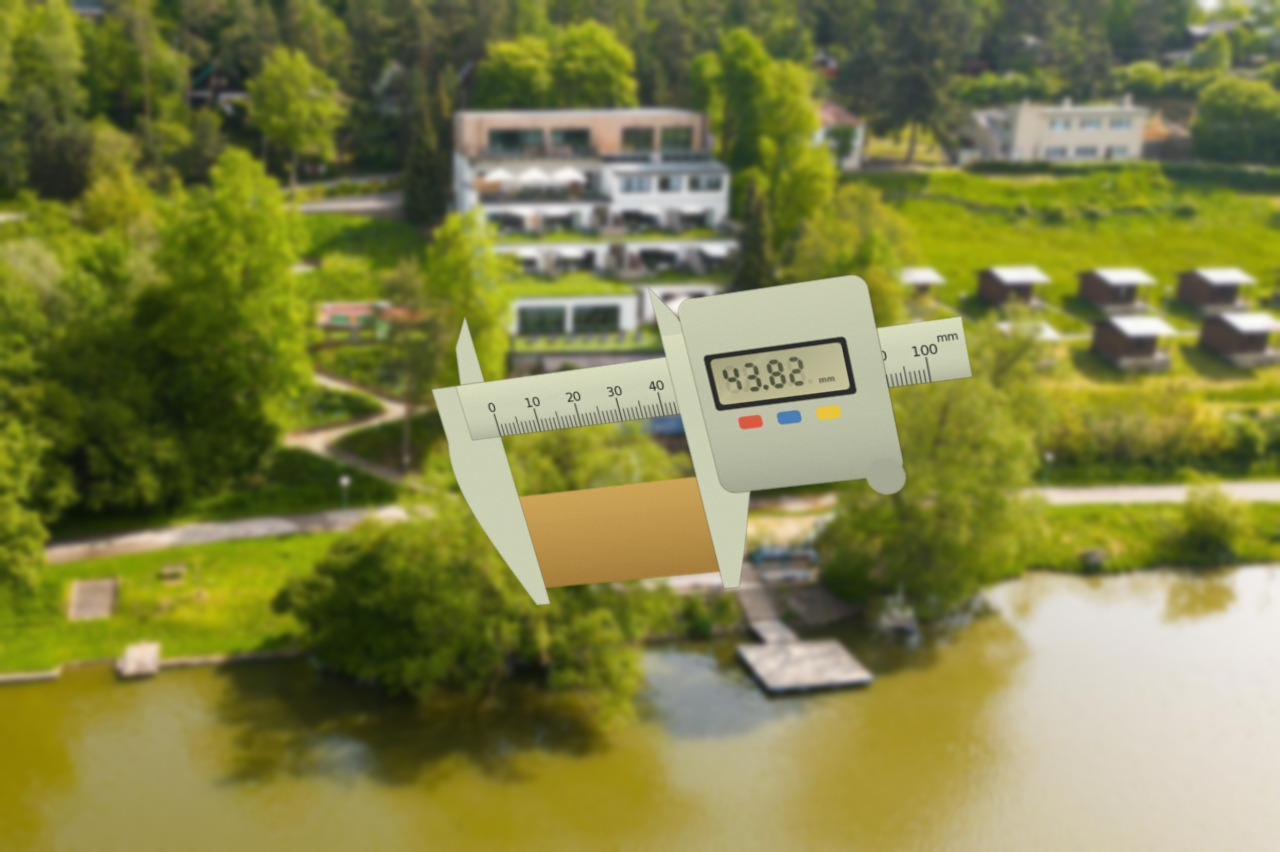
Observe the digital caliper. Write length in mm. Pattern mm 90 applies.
mm 43.82
